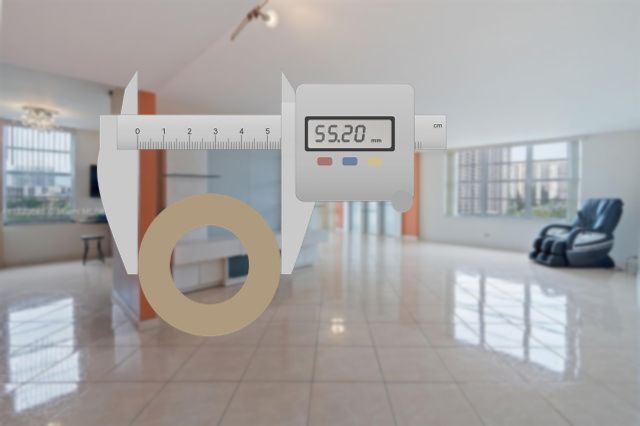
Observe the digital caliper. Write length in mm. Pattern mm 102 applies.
mm 55.20
